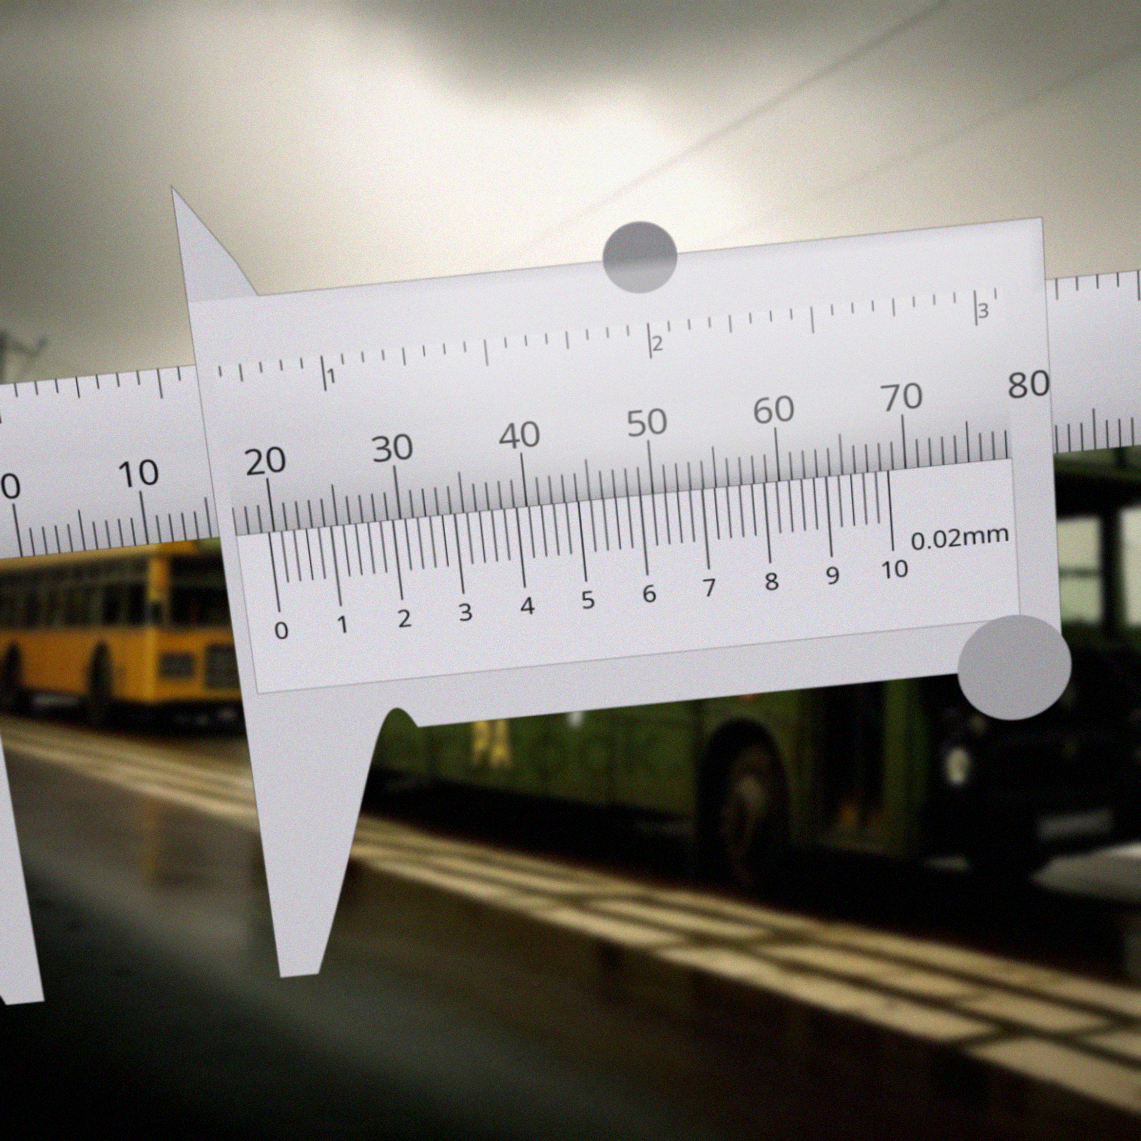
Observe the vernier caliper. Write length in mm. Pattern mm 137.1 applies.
mm 19.6
